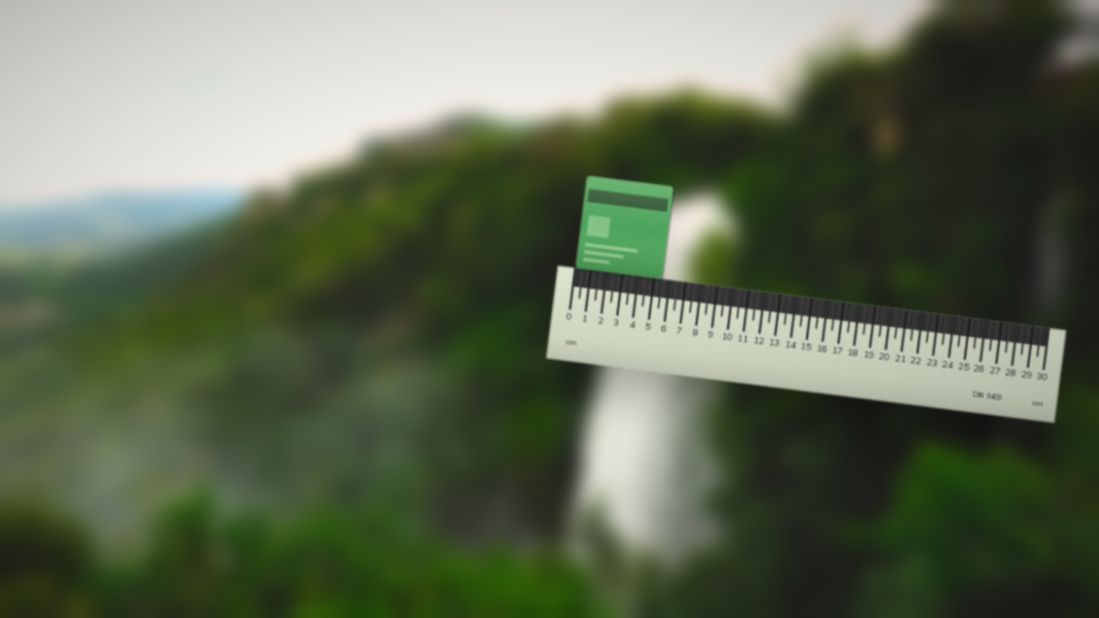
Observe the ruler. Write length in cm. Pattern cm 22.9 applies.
cm 5.5
